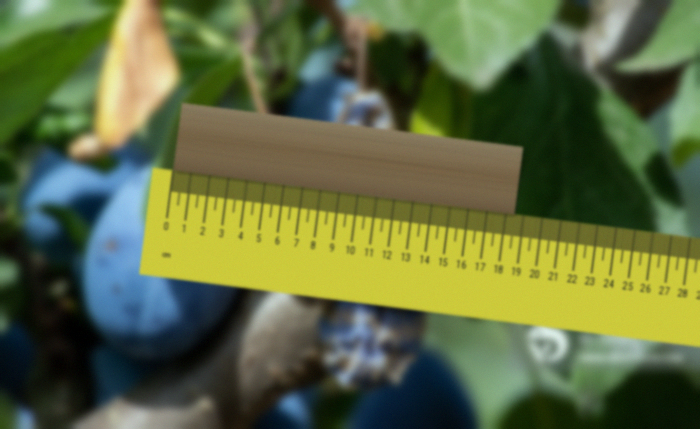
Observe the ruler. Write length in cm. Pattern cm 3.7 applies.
cm 18.5
